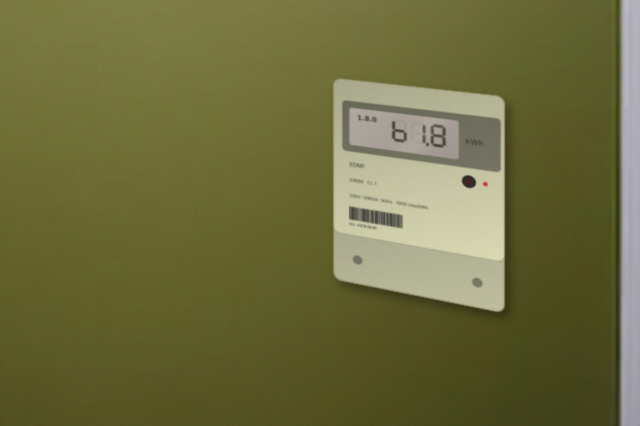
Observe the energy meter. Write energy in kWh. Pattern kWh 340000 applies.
kWh 61.8
